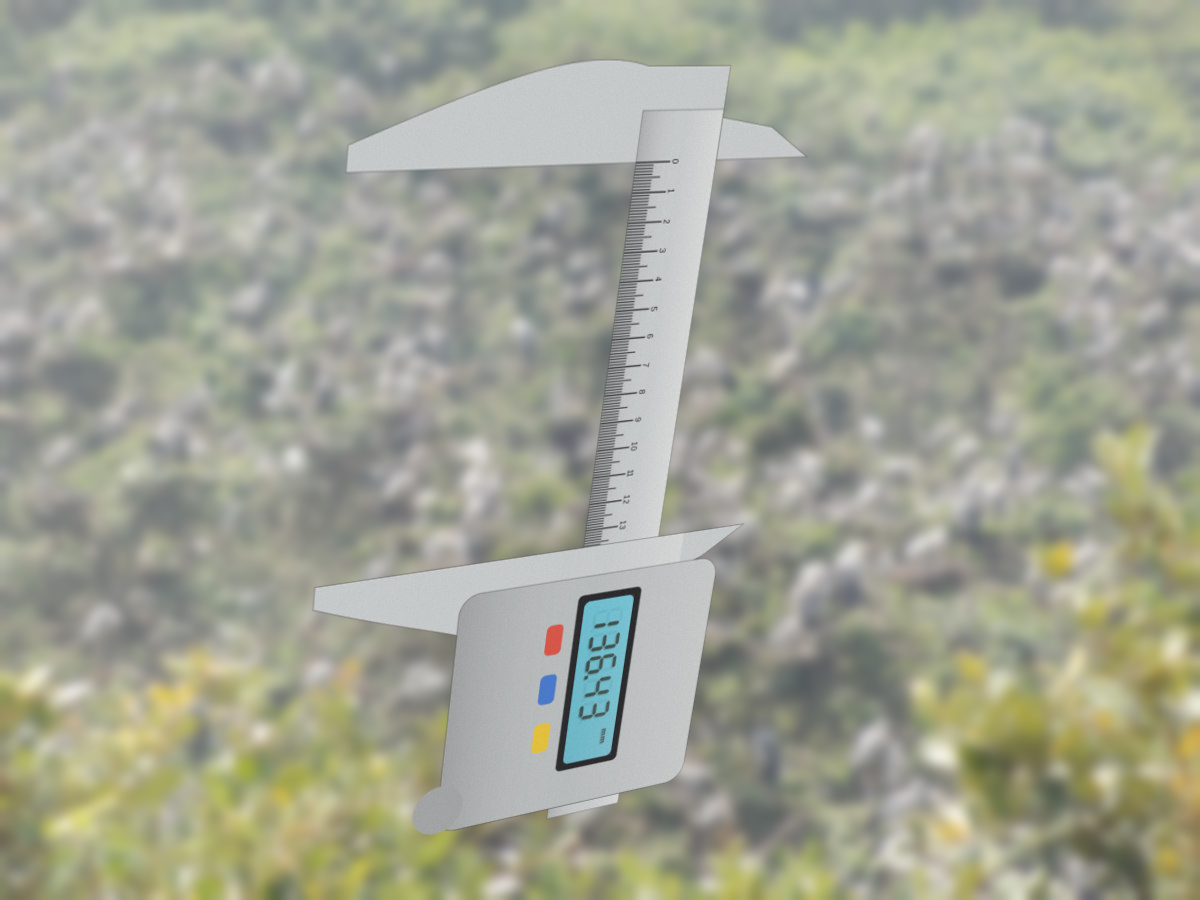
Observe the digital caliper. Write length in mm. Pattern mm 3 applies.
mm 136.43
